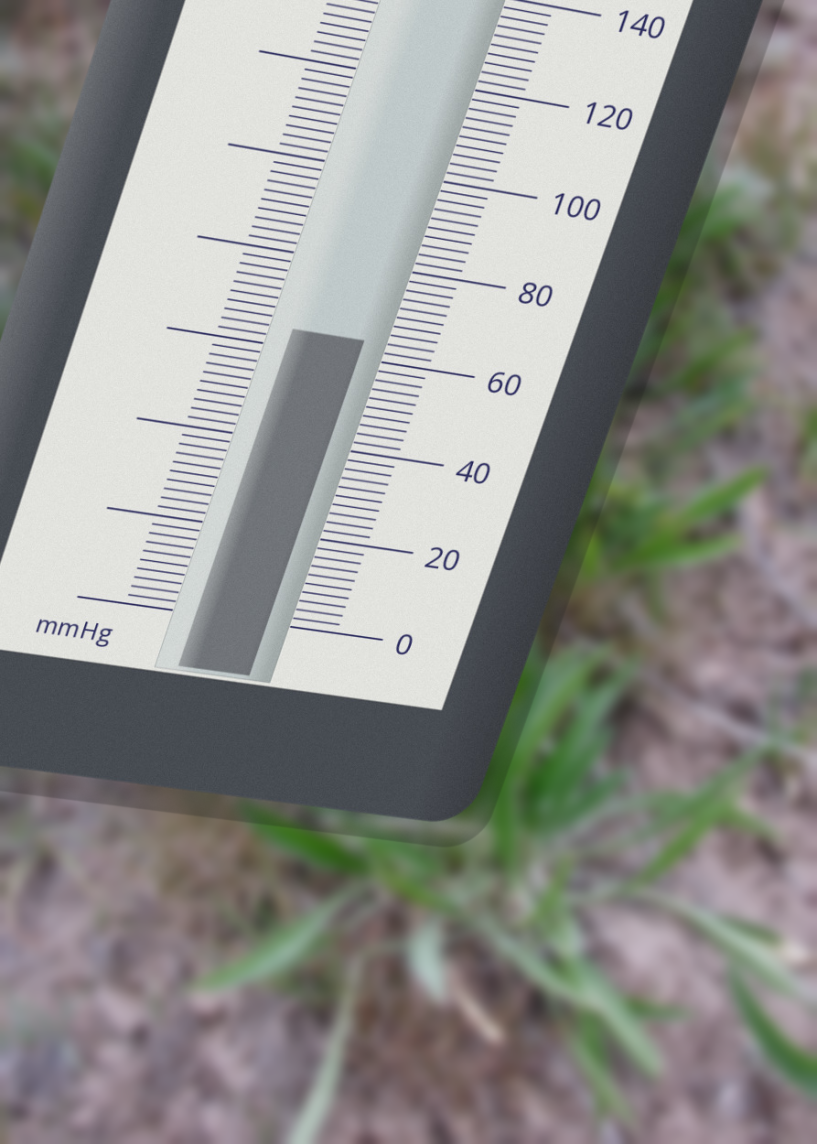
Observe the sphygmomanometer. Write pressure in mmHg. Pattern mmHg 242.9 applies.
mmHg 64
